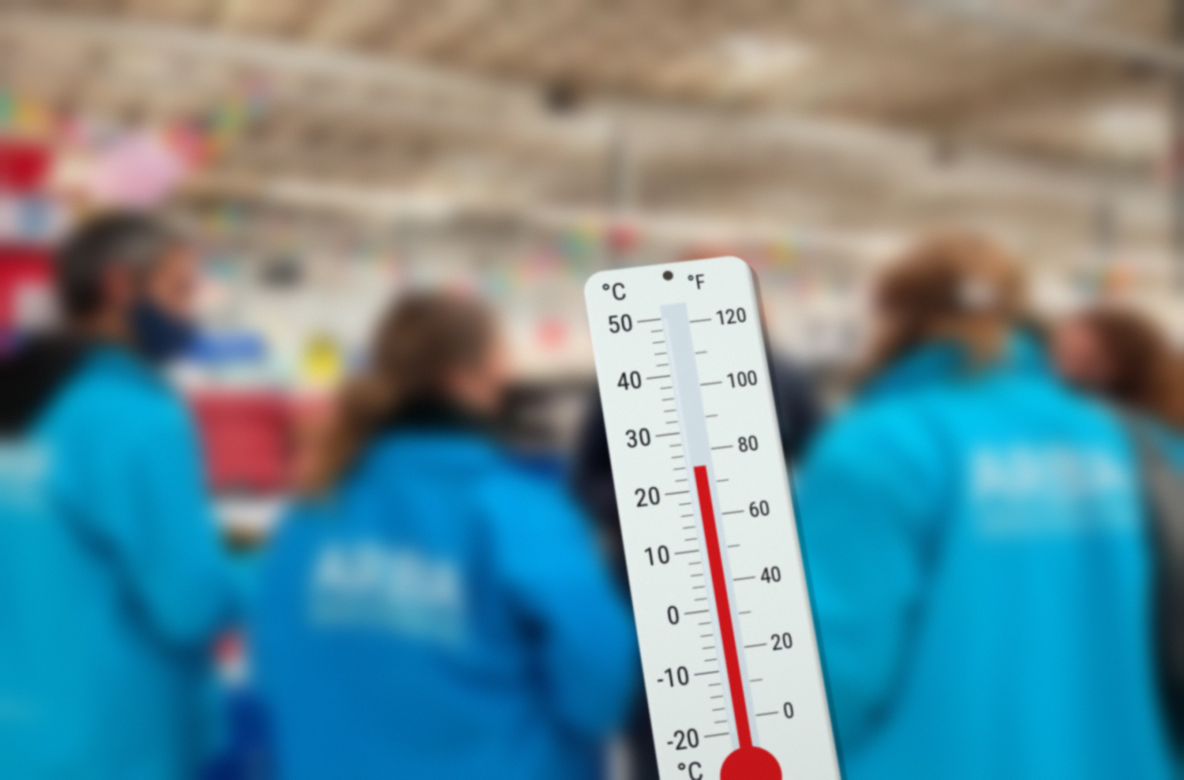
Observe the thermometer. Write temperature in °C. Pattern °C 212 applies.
°C 24
